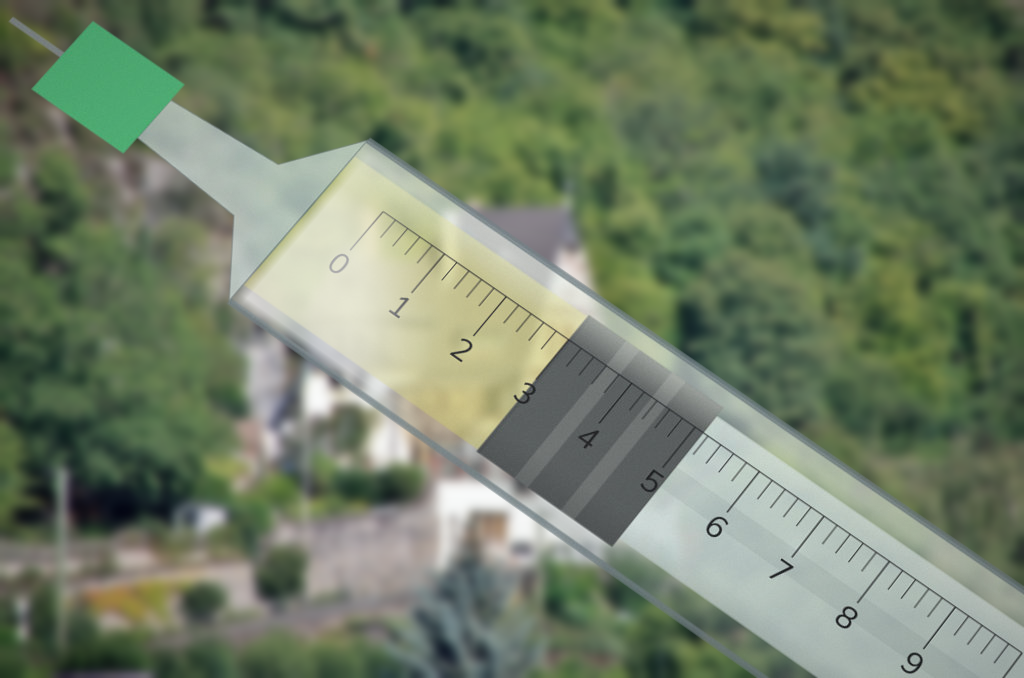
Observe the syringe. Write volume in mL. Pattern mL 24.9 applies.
mL 3
